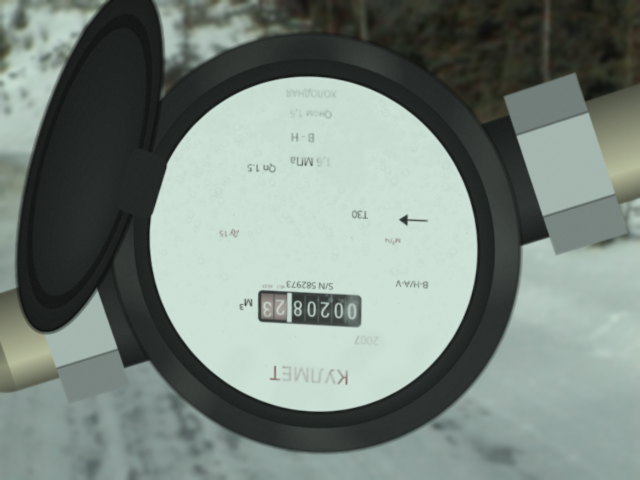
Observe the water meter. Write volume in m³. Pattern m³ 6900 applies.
m³ 208.23
